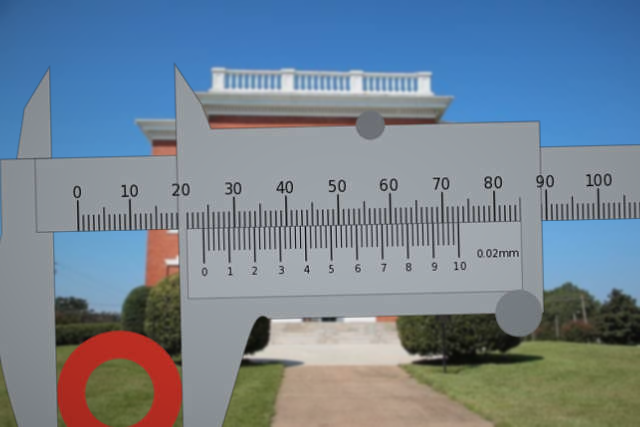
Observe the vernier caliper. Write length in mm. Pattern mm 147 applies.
mm 24.0
